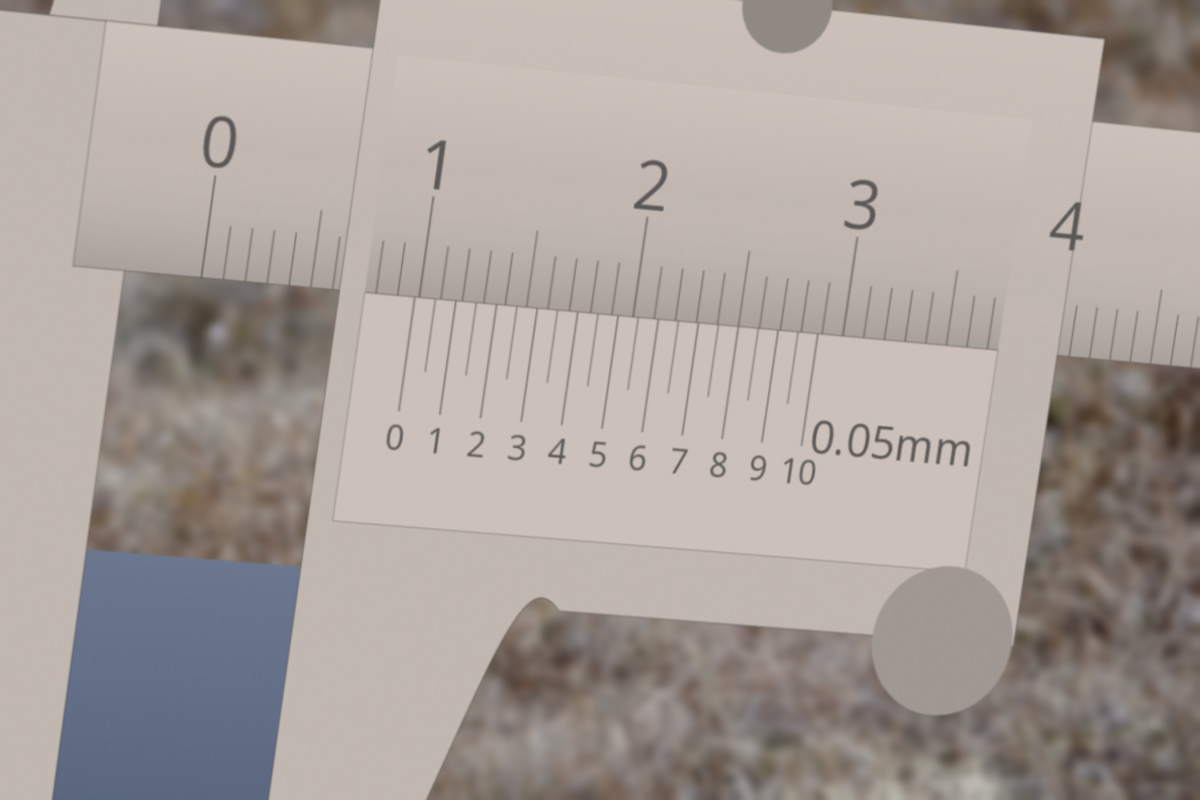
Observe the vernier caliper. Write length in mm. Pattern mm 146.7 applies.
mm 9.8
